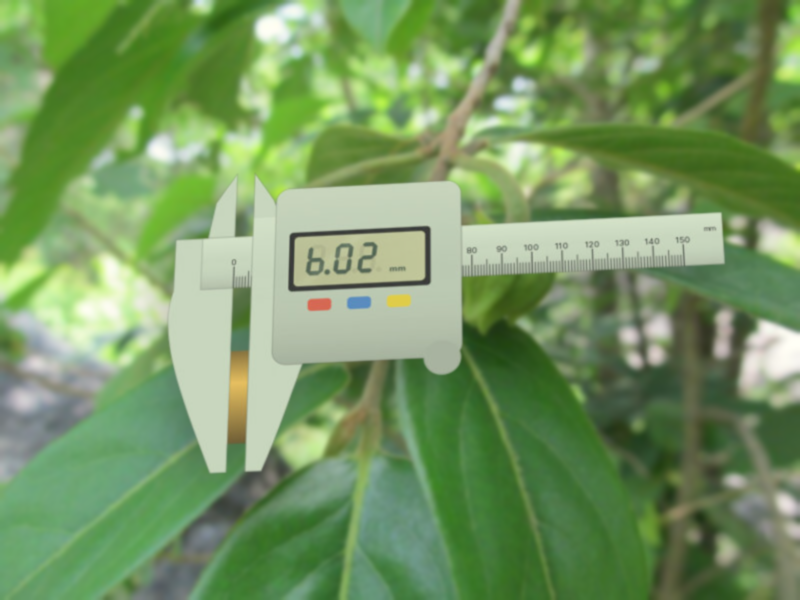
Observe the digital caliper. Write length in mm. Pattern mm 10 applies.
mm 6.02
